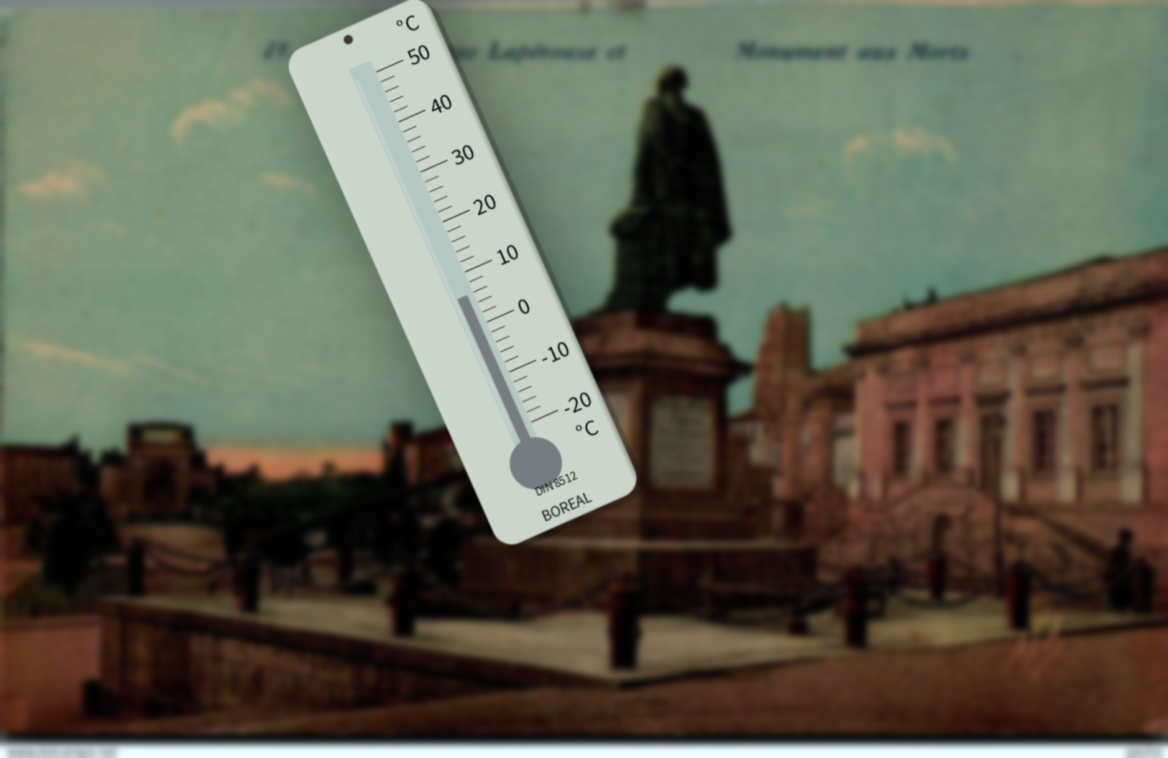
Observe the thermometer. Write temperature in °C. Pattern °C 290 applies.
°C 6
